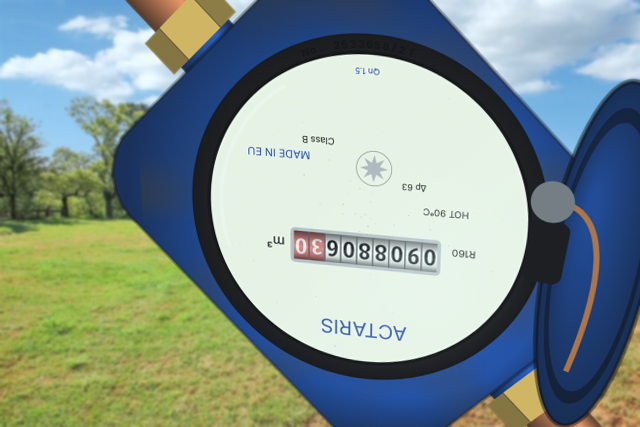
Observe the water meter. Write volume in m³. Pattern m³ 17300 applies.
m³ 908806.30
